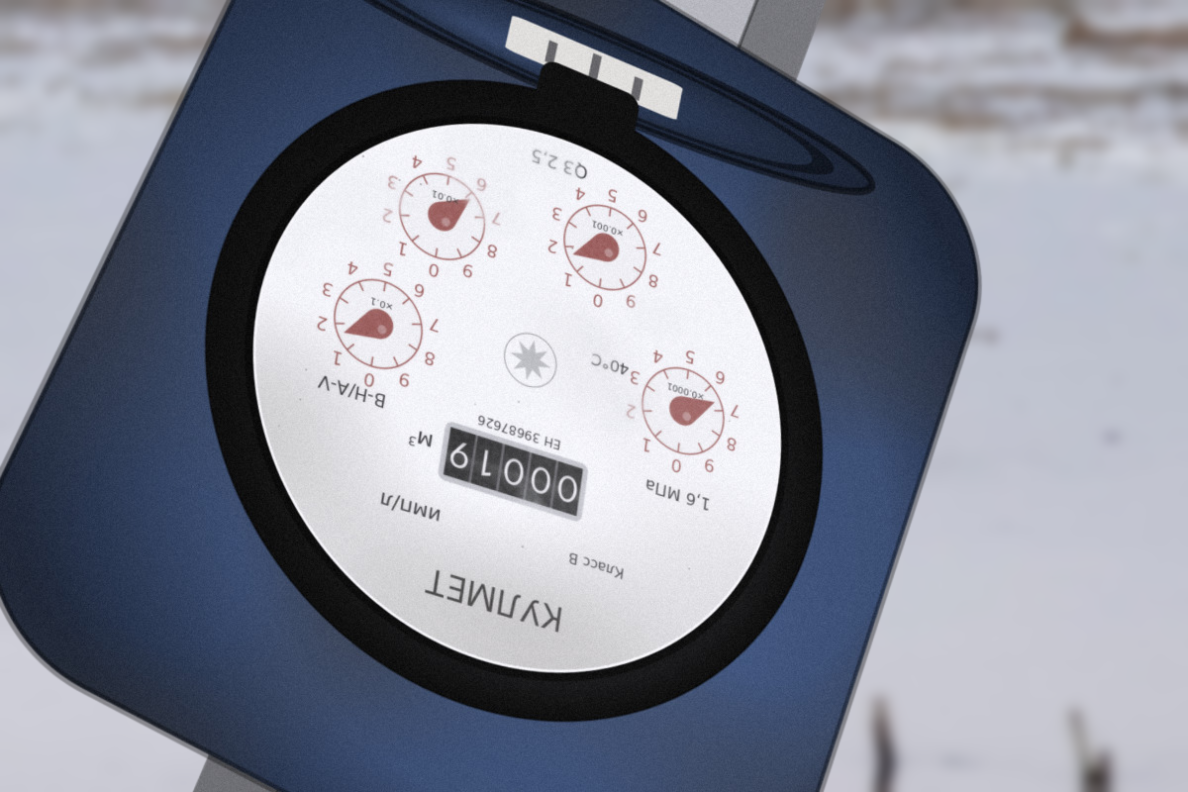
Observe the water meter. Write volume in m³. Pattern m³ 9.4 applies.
m³ 19.1616
